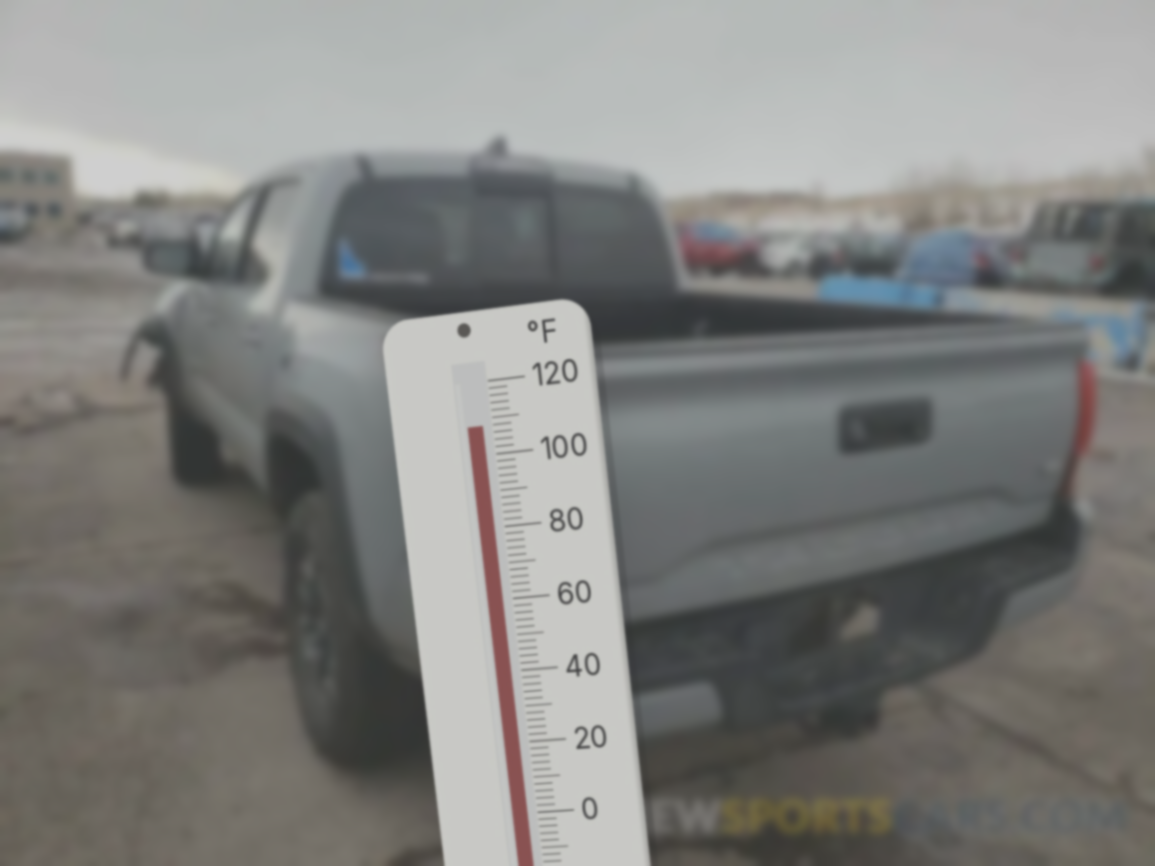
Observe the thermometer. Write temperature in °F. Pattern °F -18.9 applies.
°F 108
